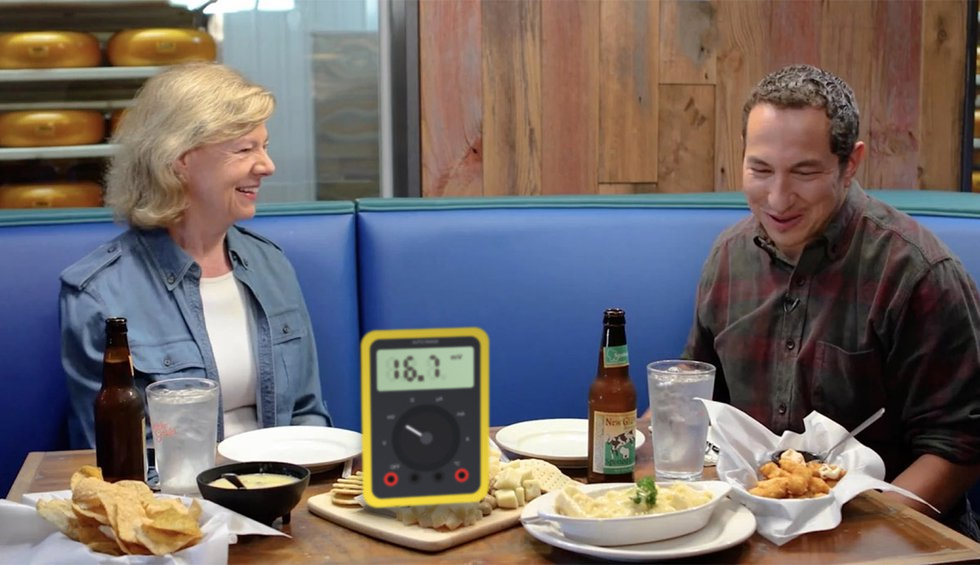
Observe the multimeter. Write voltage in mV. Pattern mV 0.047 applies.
mV 16.7
